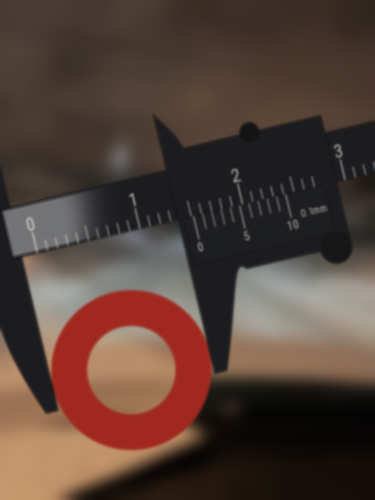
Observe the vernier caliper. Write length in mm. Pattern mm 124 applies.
mm 15.2
